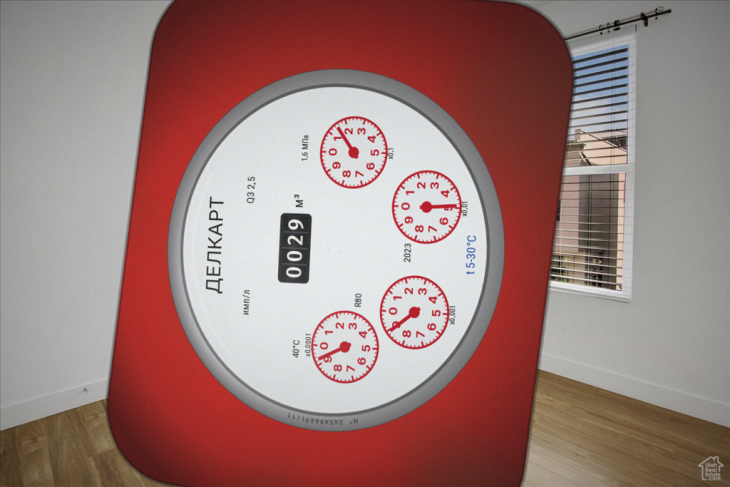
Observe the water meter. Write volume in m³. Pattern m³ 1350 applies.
m³ 29.1489
